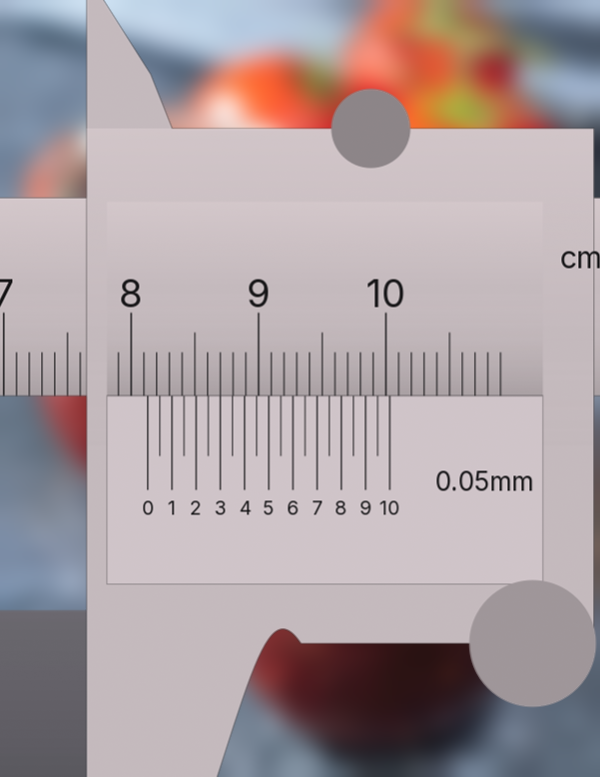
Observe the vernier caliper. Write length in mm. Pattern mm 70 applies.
mm 81.3
